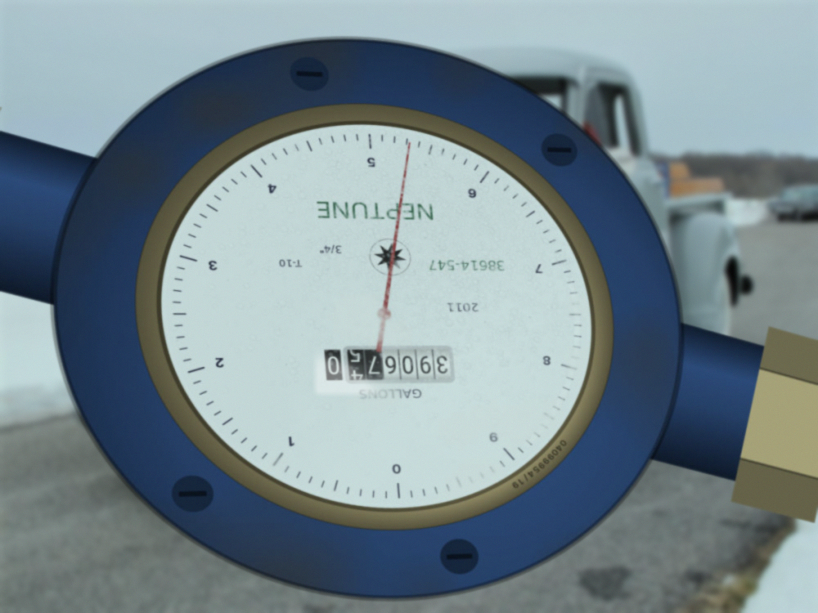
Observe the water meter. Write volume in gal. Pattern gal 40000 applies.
gal 3906745.3
